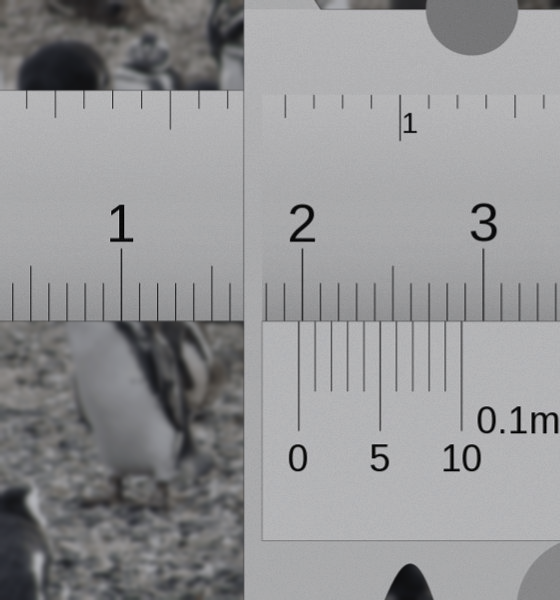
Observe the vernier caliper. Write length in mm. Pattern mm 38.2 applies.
mm 19.8
